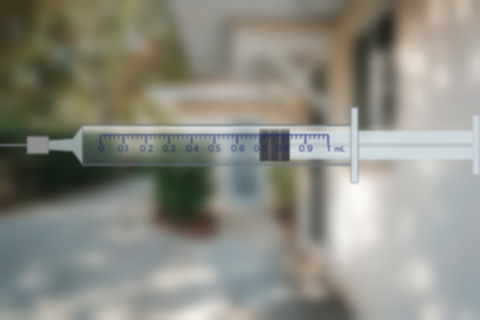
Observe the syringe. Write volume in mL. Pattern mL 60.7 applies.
mL 0.7
